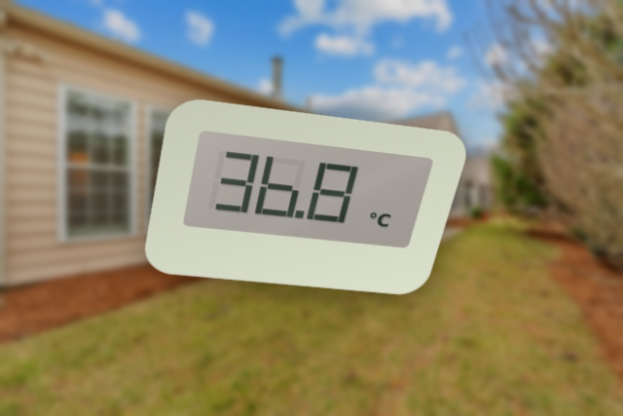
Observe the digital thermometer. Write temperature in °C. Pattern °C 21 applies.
°C 36.8
